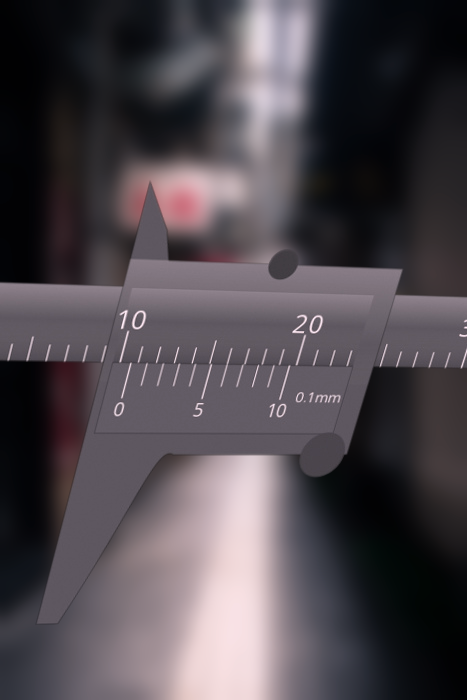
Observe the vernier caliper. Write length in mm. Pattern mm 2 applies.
mm 10.6
